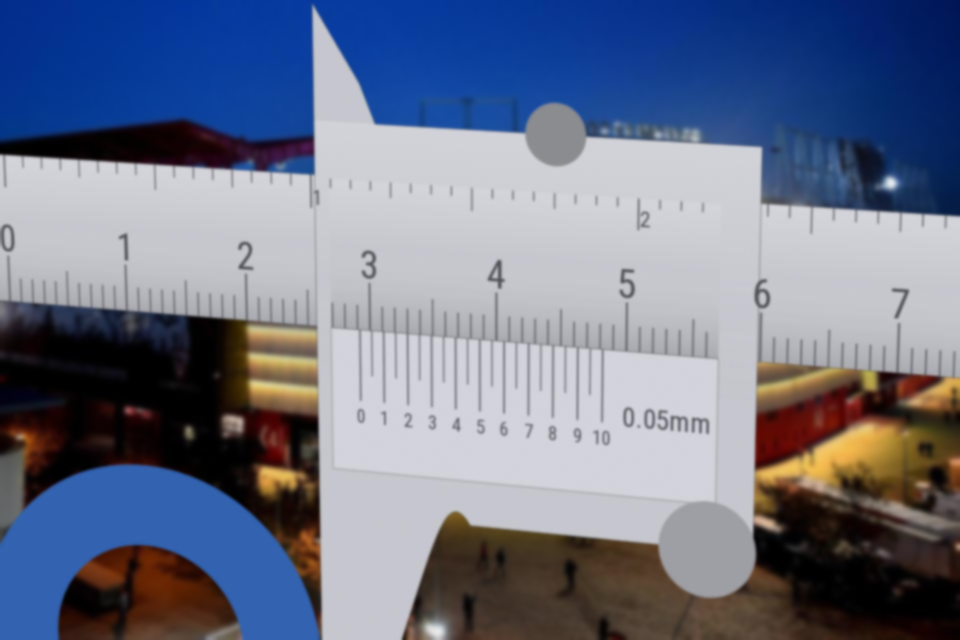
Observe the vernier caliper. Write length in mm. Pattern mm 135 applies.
mm 29.2
